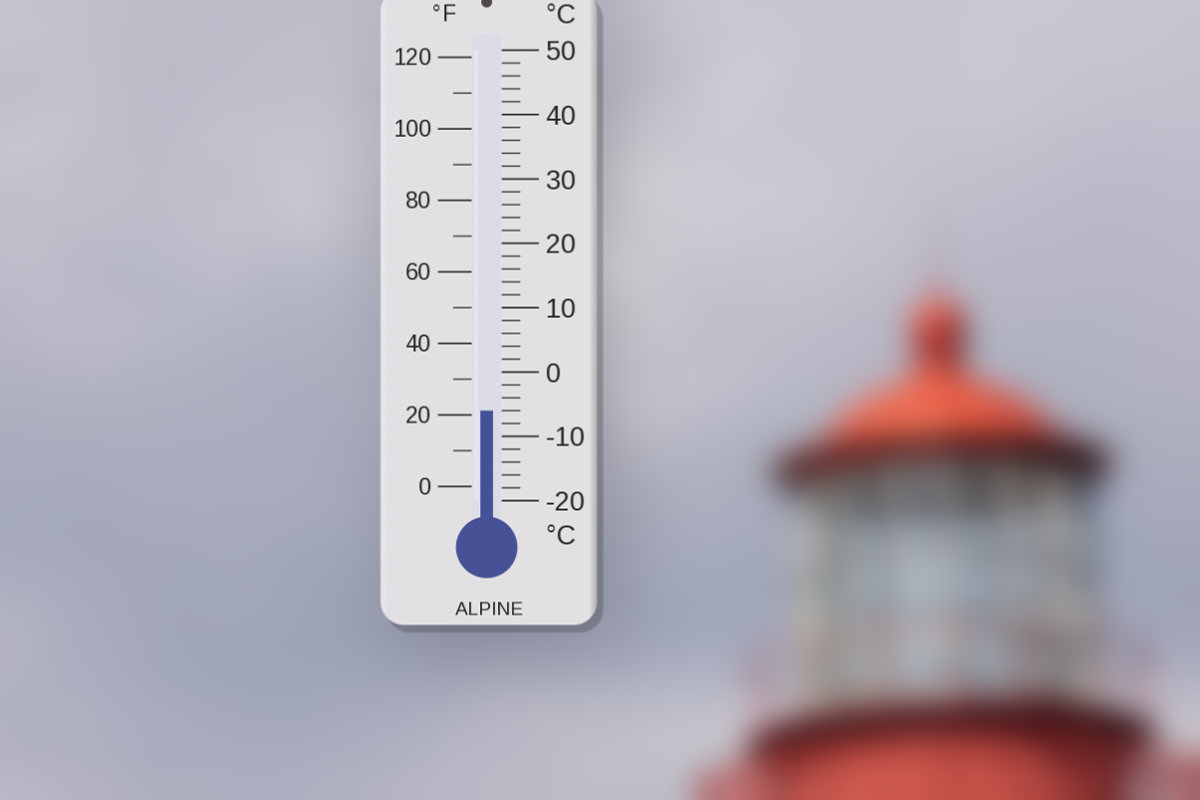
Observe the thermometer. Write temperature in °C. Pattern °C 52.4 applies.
°C -6
